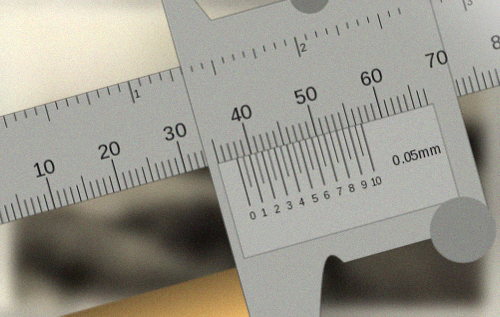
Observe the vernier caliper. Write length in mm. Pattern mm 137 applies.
mm 37.8
